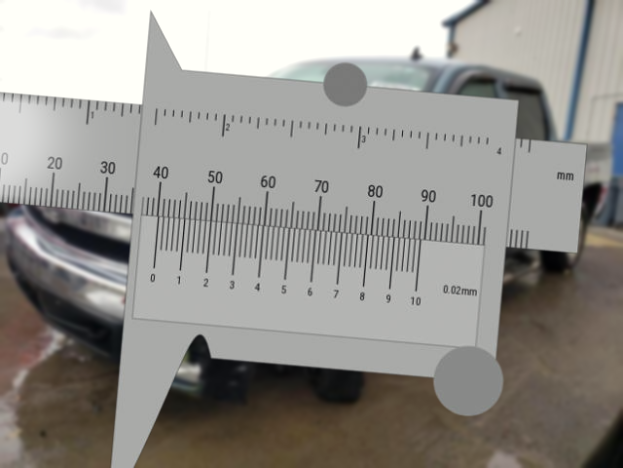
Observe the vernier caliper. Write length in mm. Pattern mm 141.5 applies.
mm 40.2
